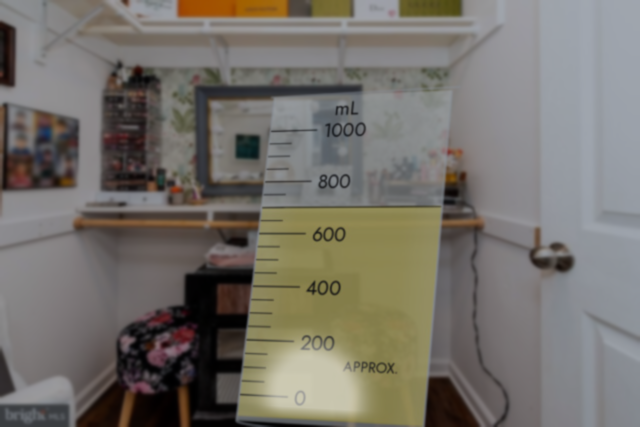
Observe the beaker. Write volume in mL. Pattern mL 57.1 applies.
mL 700
